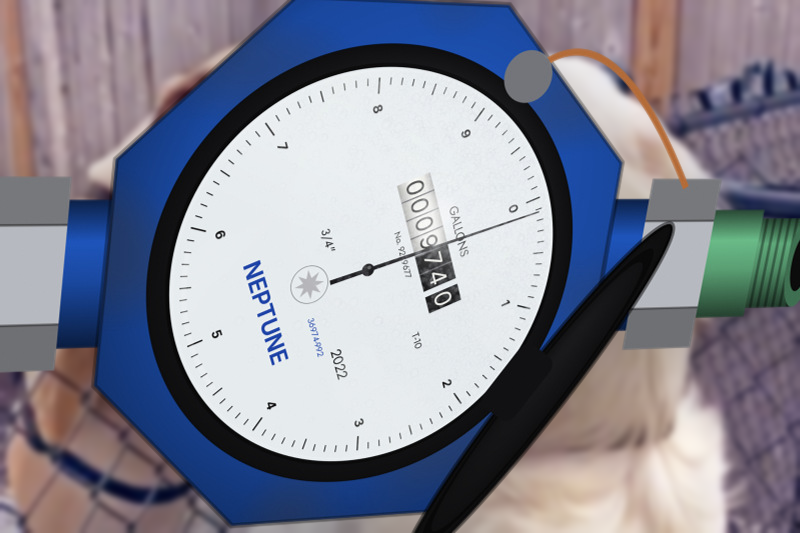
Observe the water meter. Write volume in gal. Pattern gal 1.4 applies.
gal 9740.1
